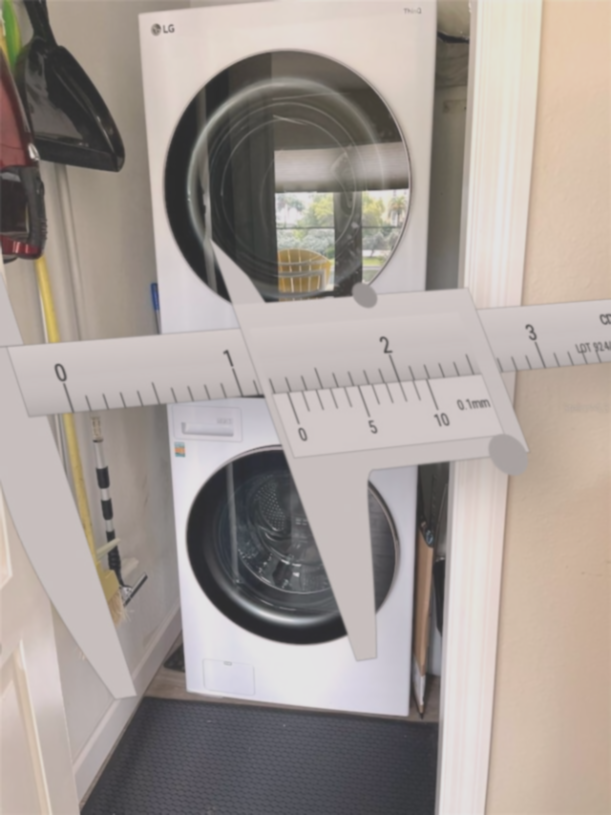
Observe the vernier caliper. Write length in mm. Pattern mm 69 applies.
mm 12.8
